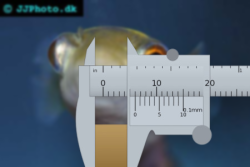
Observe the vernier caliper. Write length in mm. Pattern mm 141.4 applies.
mm 6.0
